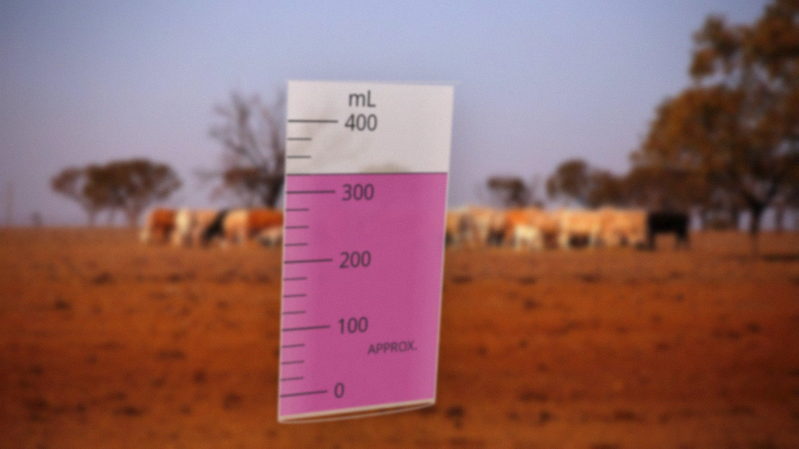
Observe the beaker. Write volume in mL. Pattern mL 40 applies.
mL 325
